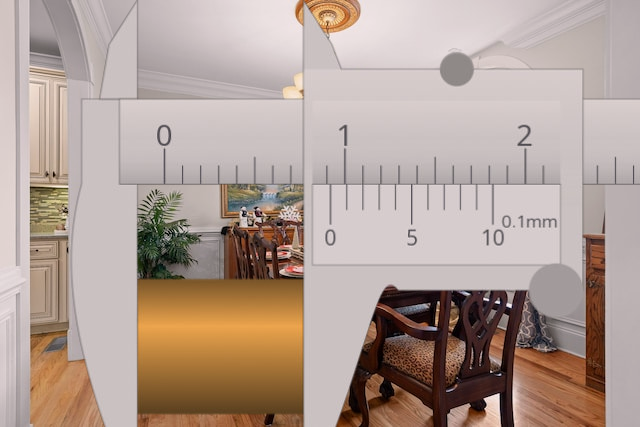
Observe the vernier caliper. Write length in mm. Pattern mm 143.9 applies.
mm 9.2
